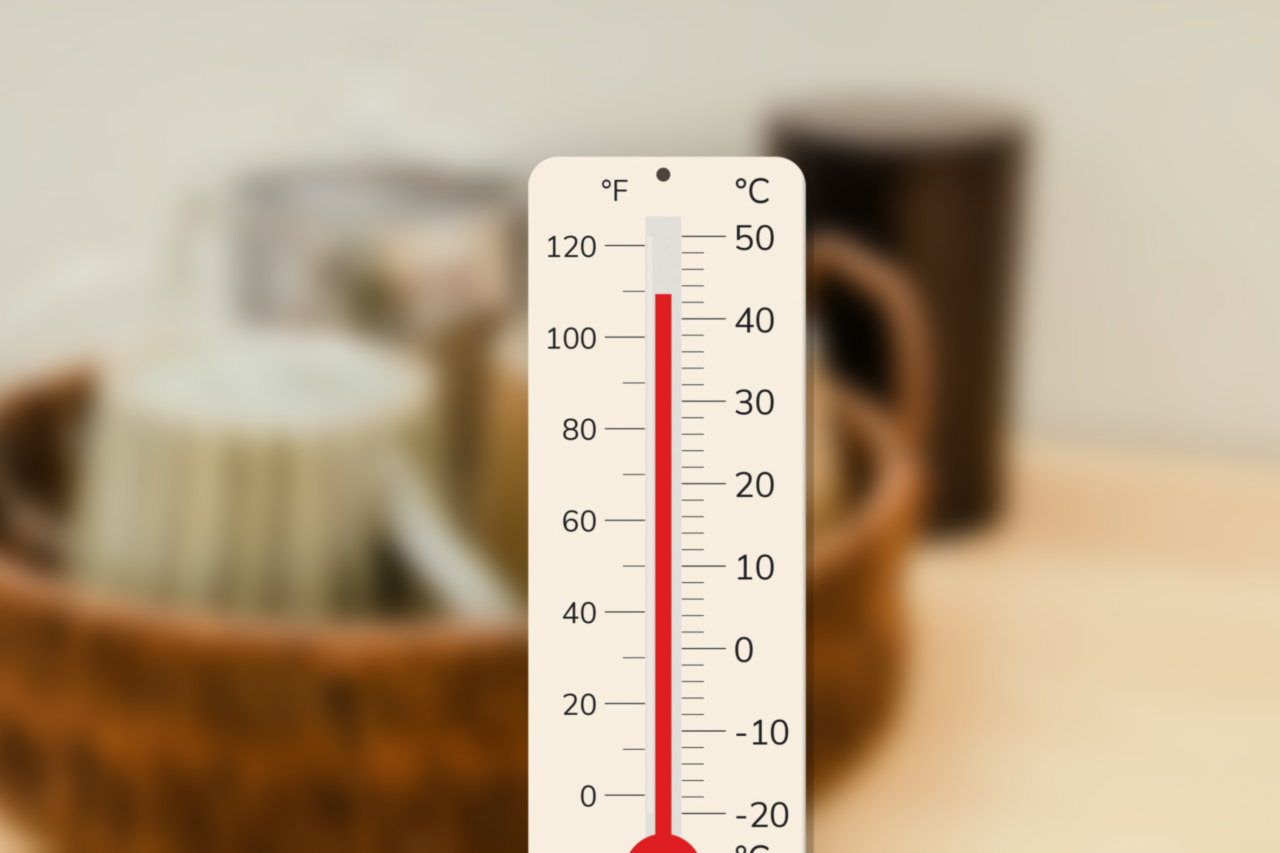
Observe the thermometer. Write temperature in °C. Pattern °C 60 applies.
°C 43
